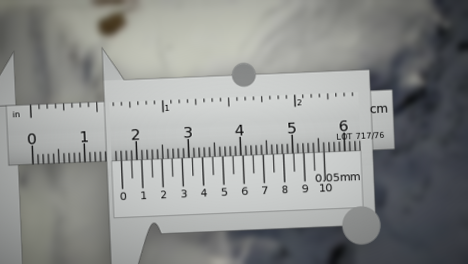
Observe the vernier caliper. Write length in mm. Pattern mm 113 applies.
mm 17.0
